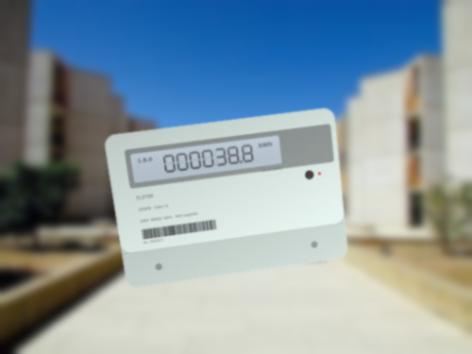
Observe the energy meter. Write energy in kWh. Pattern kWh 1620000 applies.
kWh 38.8
